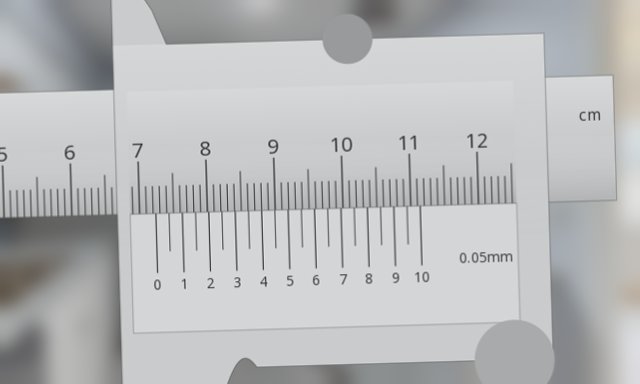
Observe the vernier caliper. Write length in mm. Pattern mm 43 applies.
mm 72.4
